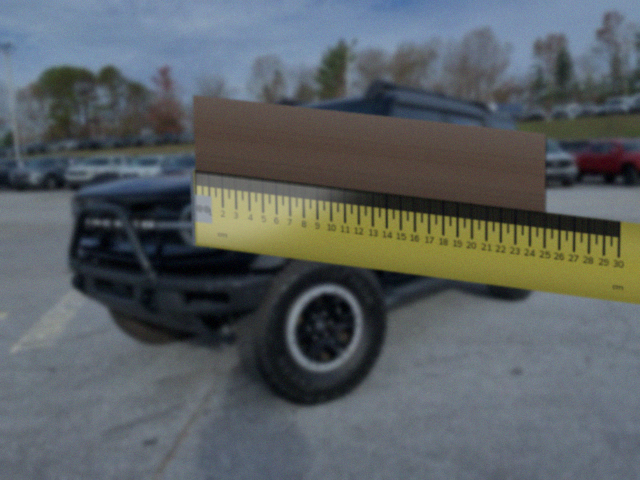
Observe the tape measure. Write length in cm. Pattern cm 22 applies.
cm 25
